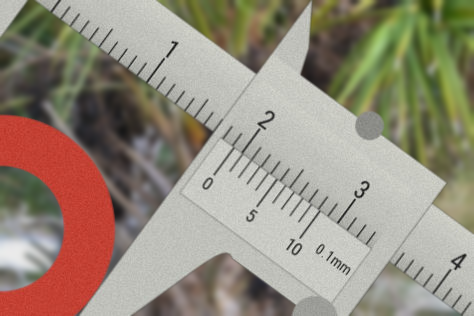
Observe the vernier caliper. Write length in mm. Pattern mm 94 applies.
mm 19.2
